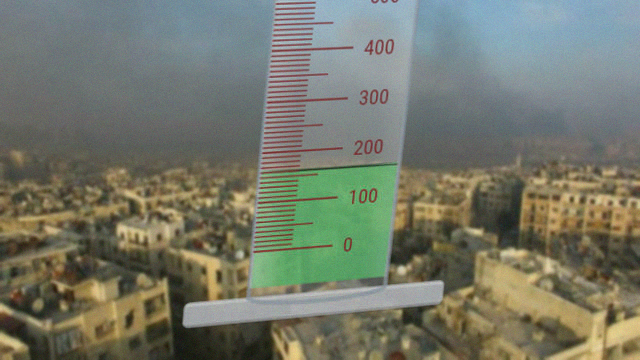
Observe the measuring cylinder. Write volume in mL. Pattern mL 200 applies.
mL 160
